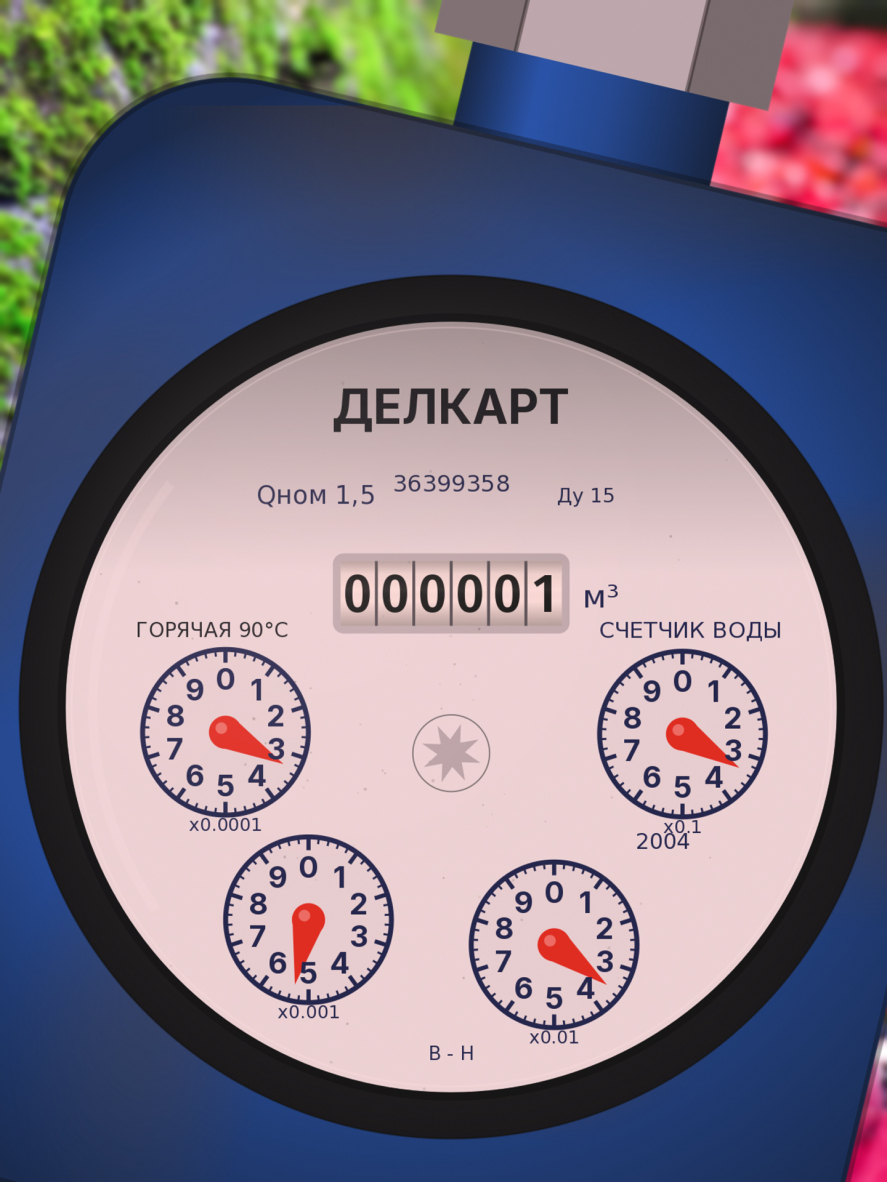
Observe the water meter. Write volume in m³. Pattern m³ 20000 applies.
m³ 1.3353
